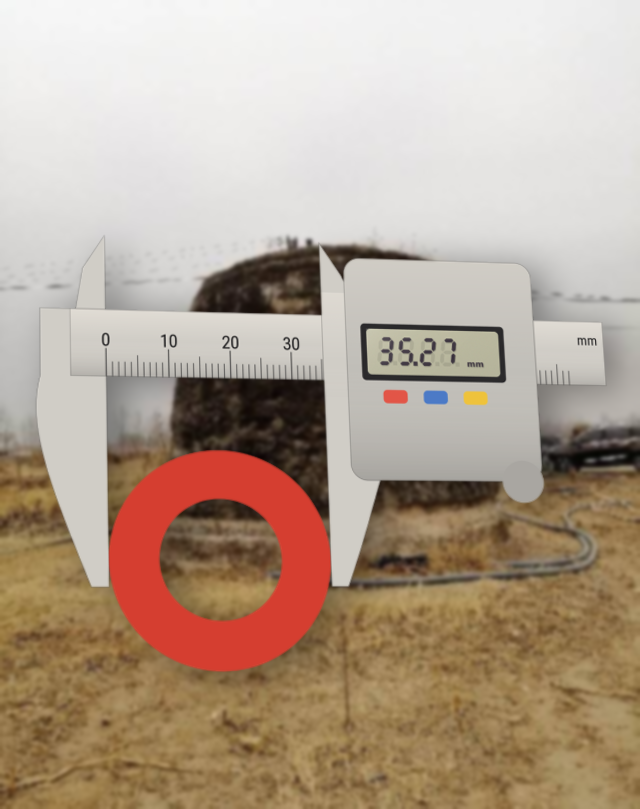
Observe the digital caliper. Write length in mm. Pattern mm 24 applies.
mm 35.27
